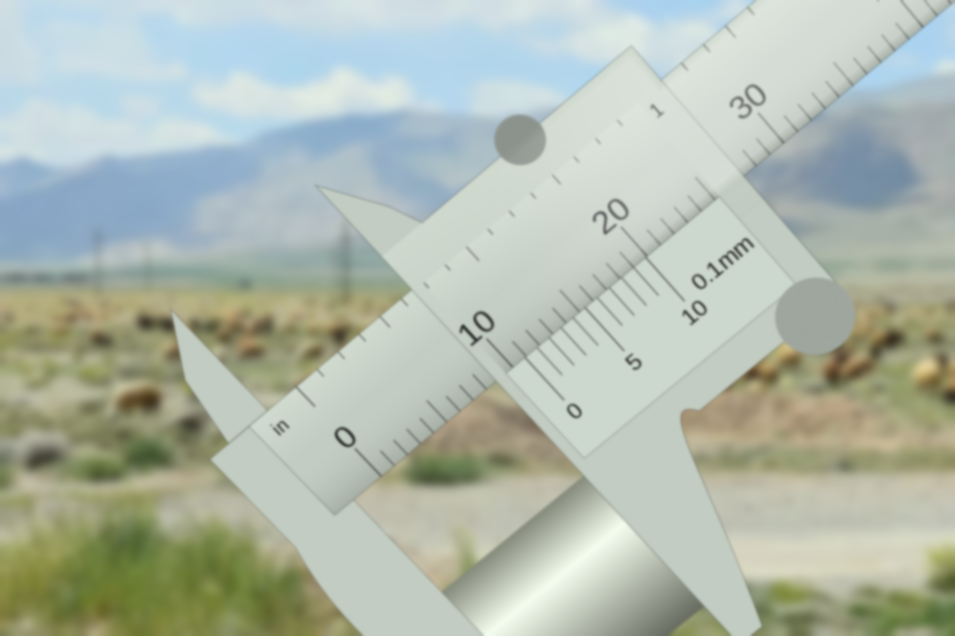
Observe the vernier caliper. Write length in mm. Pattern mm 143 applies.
mm 10.9
